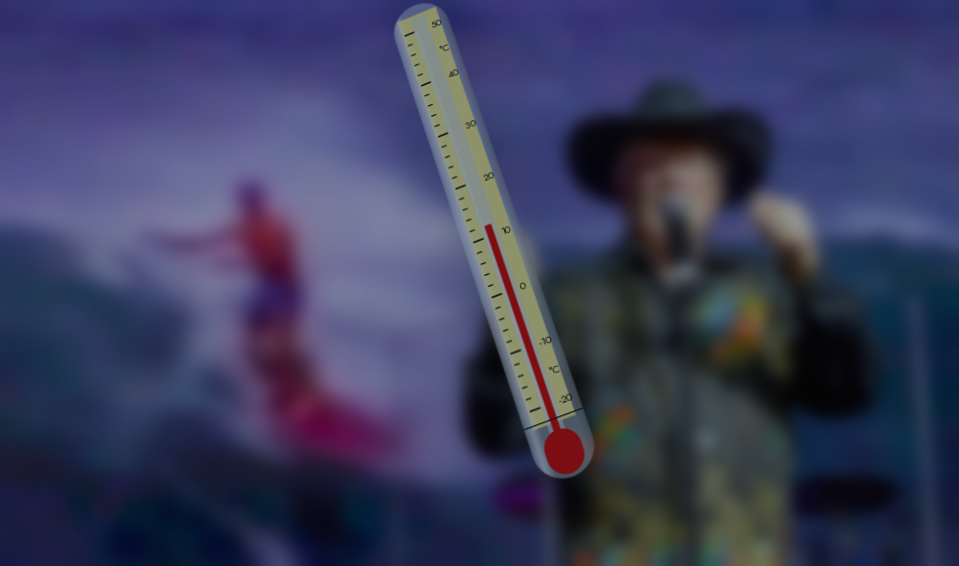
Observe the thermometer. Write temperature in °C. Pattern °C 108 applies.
°C 12
